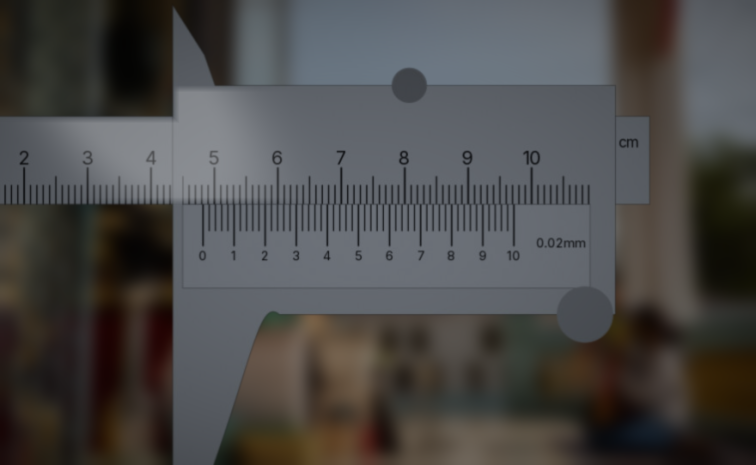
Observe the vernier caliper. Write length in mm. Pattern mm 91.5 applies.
mm 48.2
